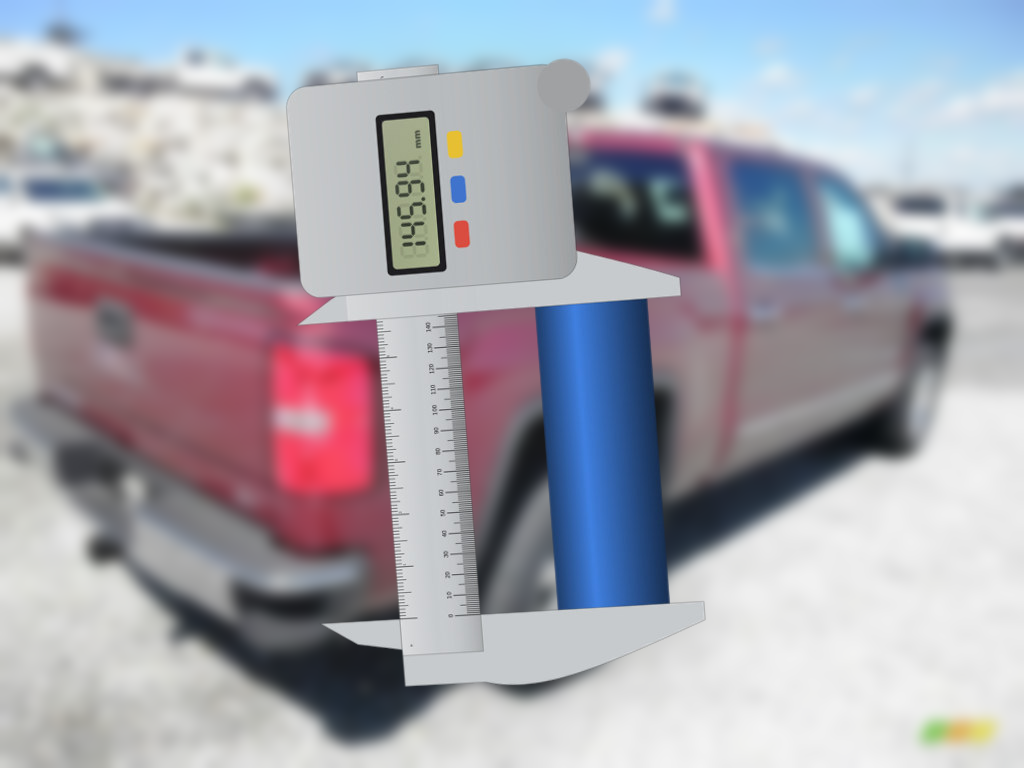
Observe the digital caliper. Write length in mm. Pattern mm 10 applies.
mm 145.94
